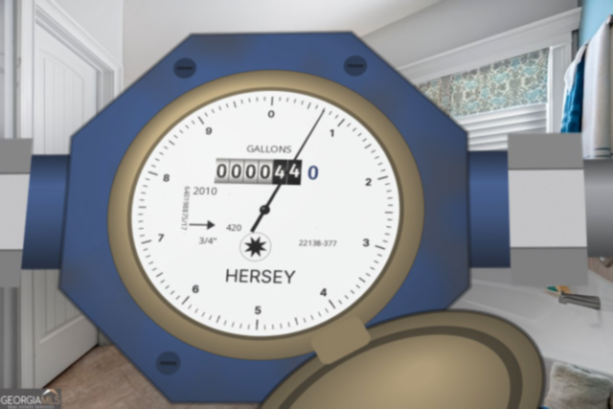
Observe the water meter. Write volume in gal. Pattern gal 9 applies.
gal 440.7
